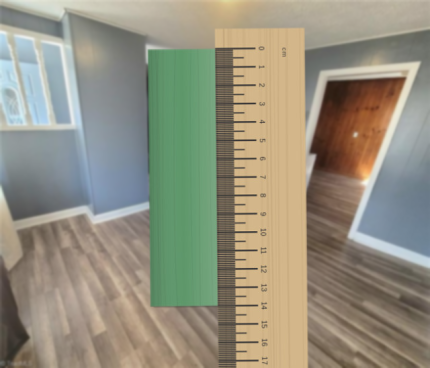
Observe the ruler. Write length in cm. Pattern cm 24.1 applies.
cm 14
